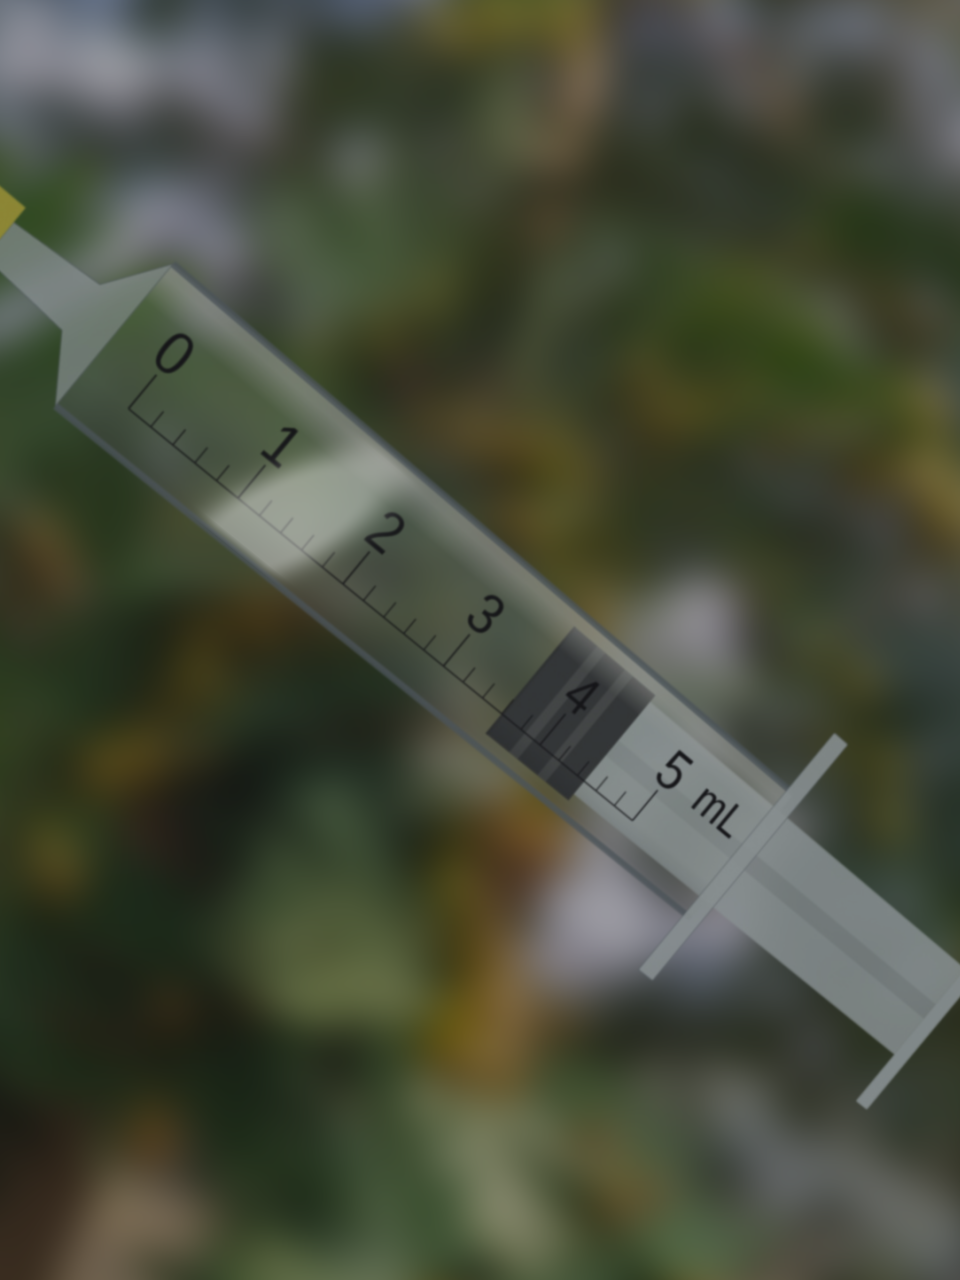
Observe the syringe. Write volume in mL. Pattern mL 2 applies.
mL 3.6
